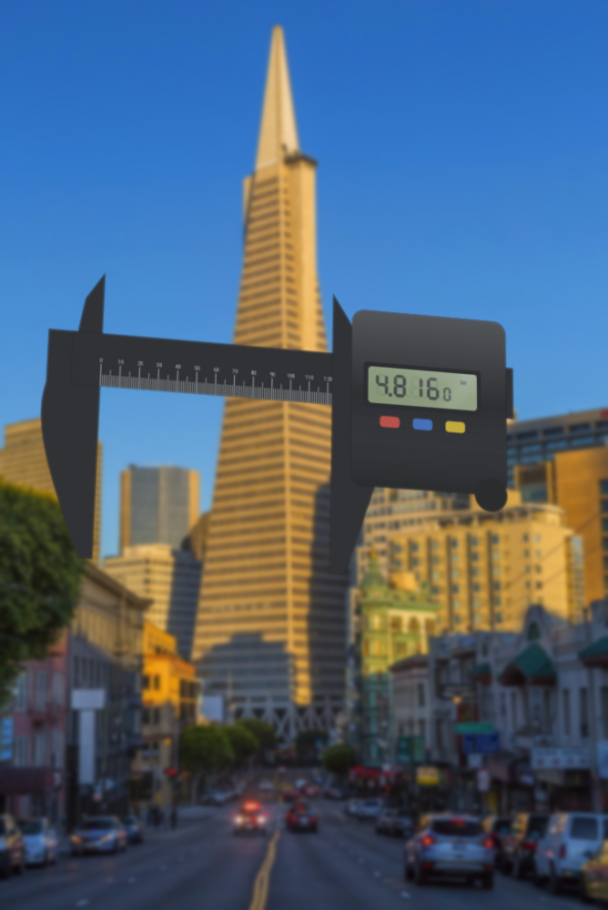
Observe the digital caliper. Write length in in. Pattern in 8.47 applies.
in 4.8160
